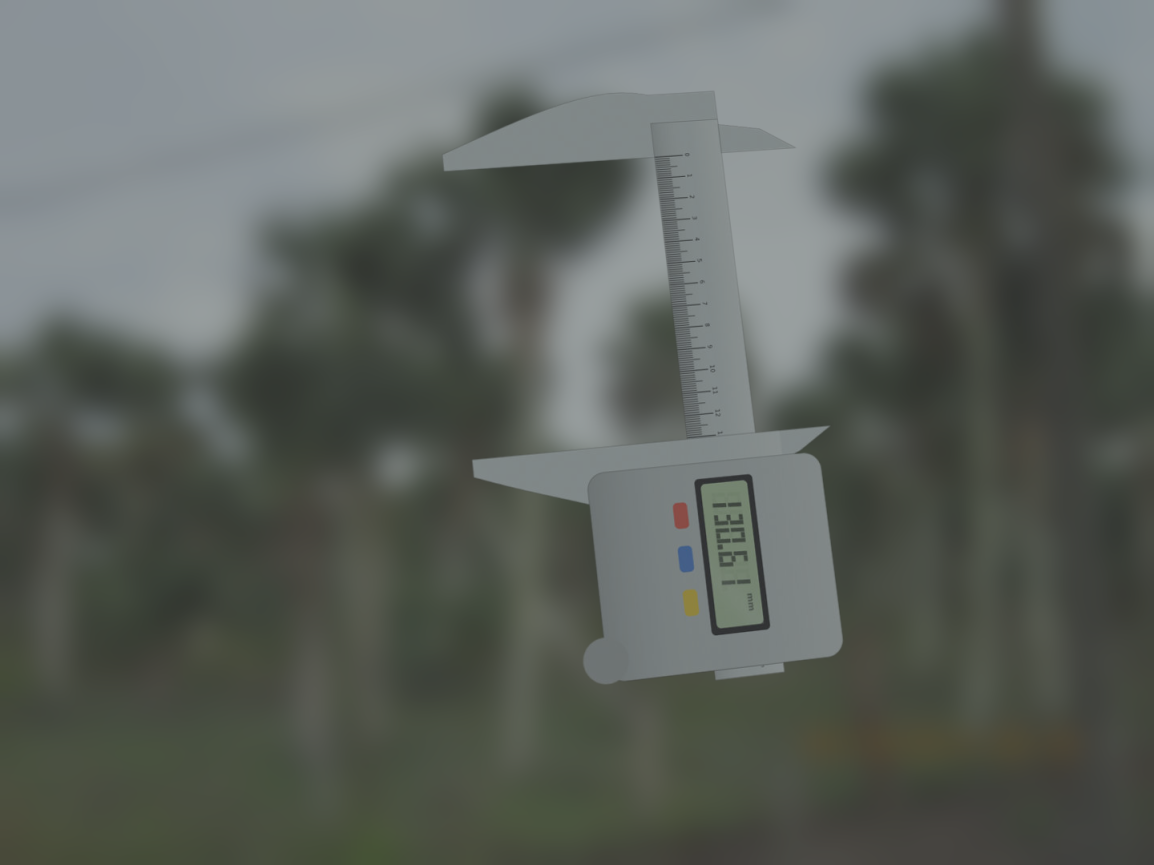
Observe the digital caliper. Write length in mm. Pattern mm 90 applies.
mm 130.61
